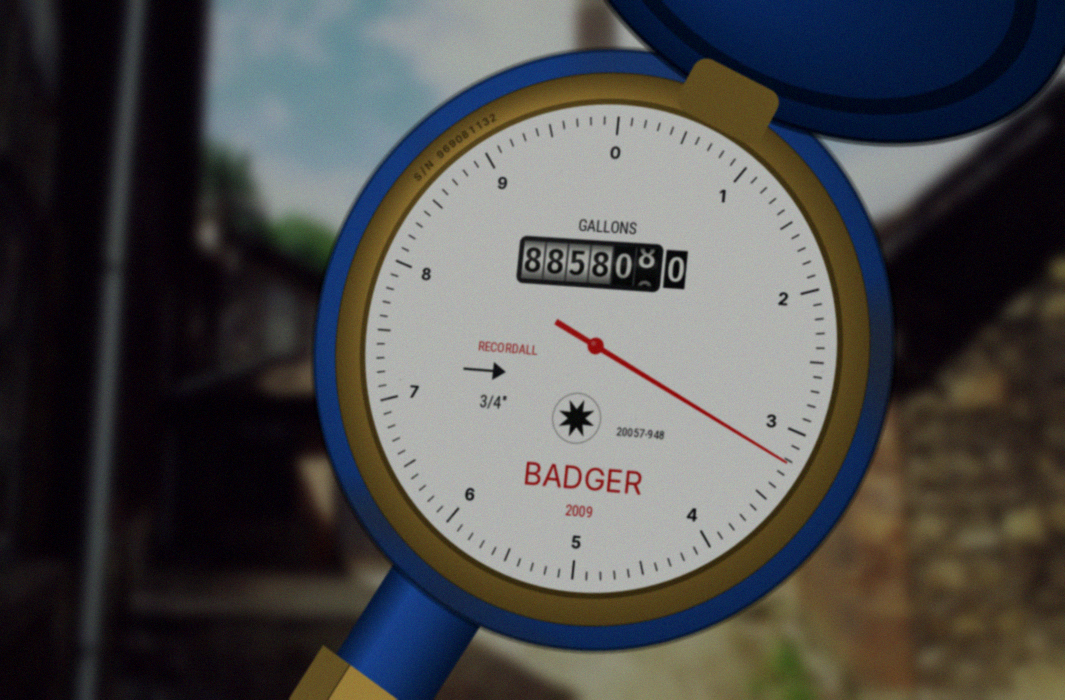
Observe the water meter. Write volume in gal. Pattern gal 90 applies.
gal 8858083.2
